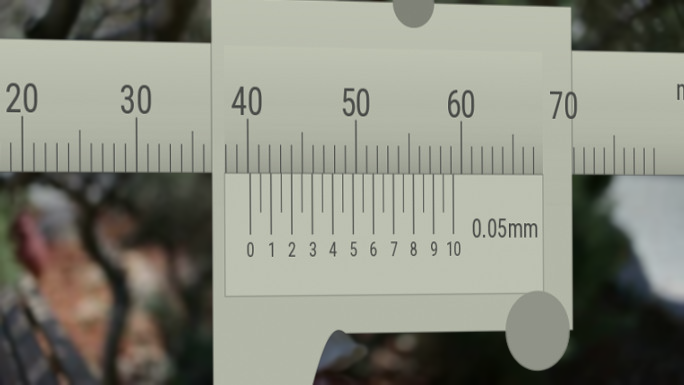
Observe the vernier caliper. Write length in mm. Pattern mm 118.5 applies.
mm 40.2
